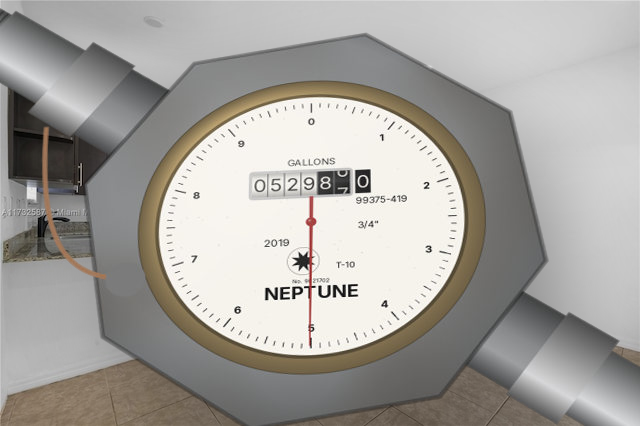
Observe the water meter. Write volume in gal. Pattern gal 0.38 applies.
gal 529865.0
